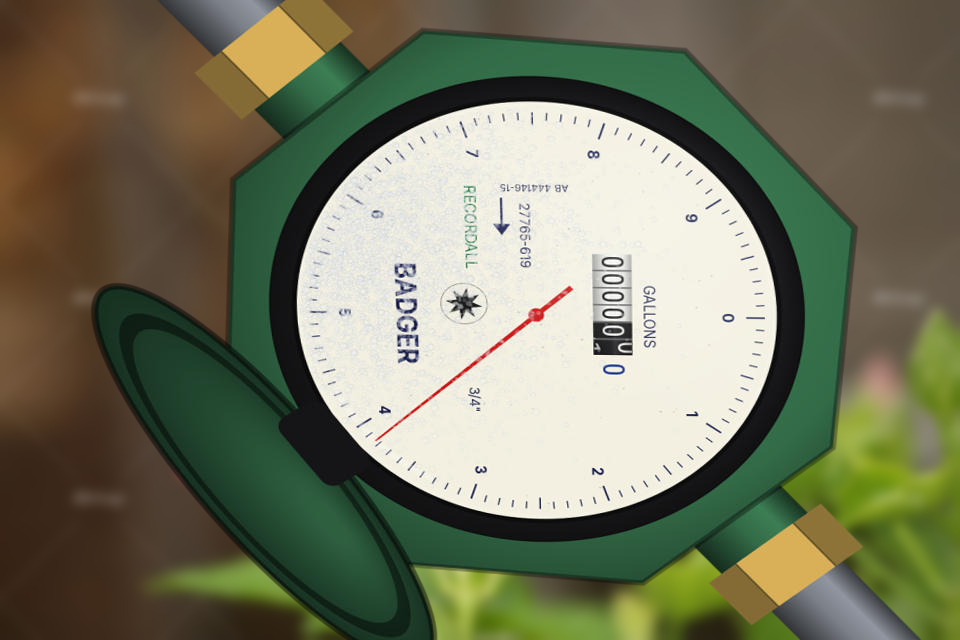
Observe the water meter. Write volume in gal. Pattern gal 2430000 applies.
gal 3.8
